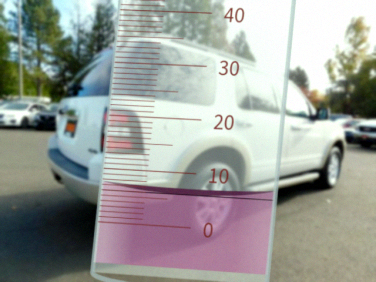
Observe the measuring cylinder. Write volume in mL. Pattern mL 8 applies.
mL 6
